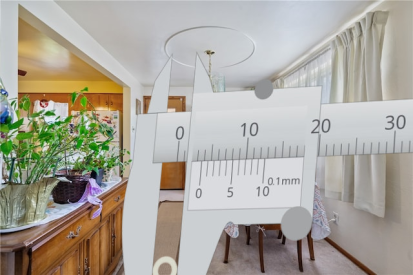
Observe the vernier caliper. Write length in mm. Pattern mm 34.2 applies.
mm 3.6
